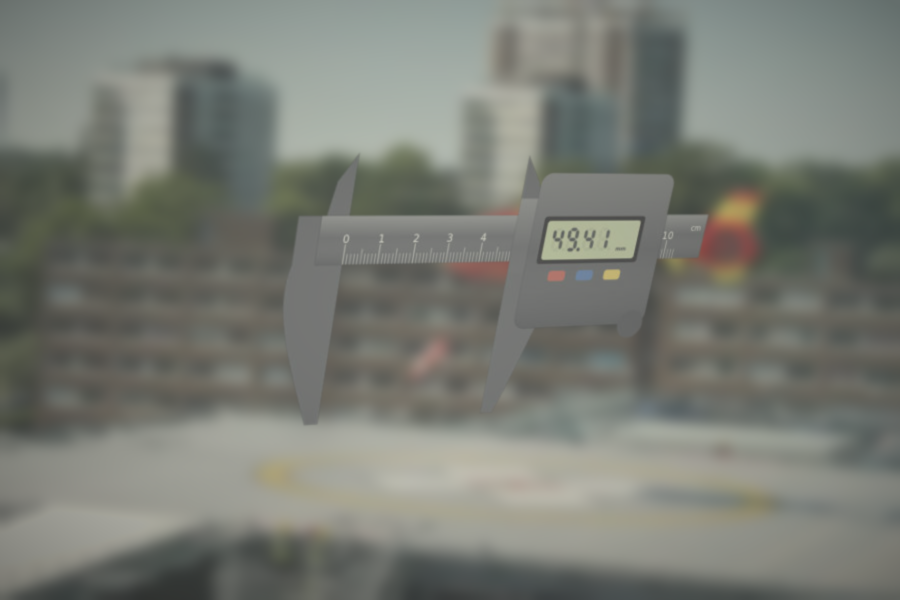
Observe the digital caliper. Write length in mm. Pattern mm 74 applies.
mm 49.41
